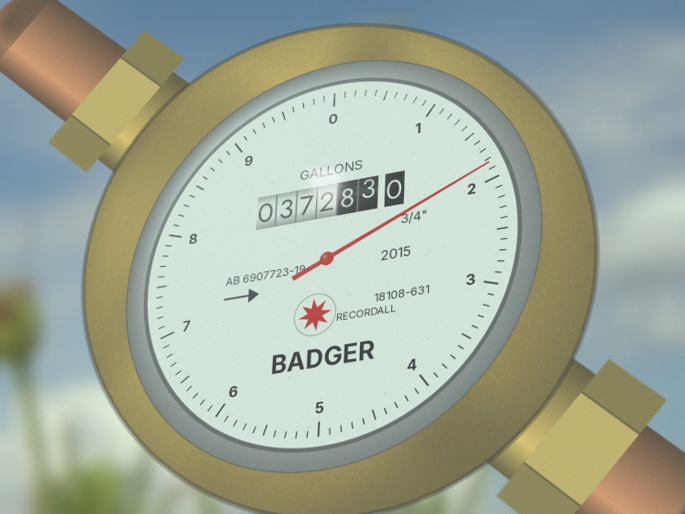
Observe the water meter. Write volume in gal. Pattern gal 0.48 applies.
gal 372831.8
